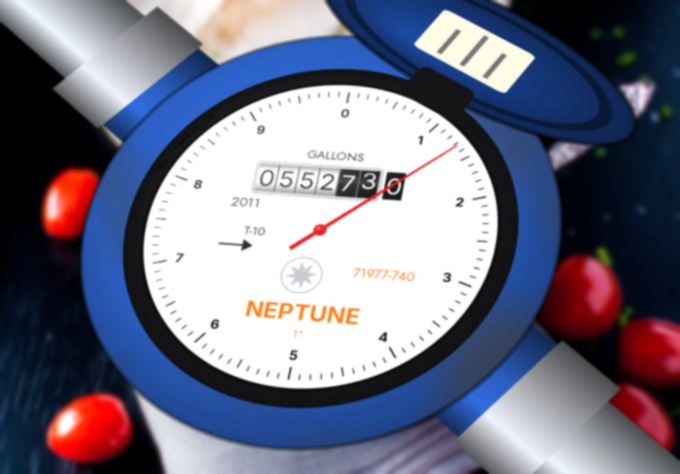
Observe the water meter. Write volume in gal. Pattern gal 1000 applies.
gal 552731.3
